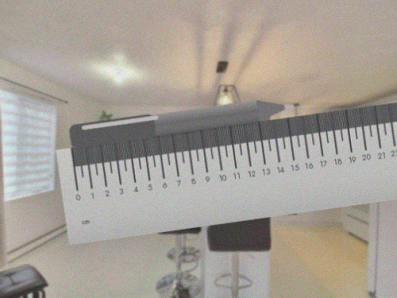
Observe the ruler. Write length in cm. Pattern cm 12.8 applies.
cm 15.5
